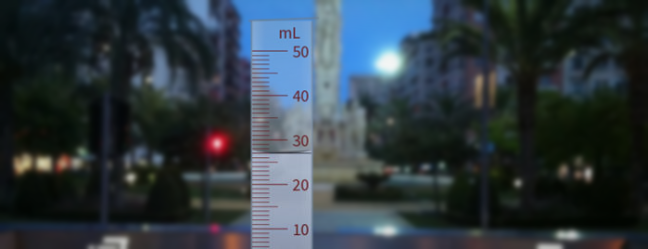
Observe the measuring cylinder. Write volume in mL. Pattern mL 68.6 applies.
mL 27
